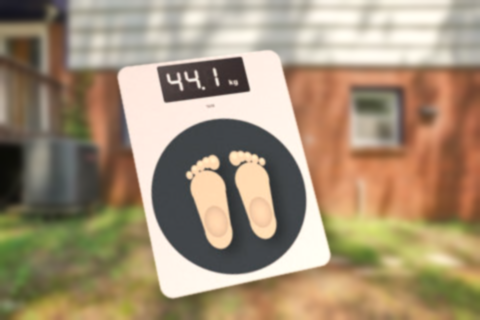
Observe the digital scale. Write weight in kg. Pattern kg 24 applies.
kg 44.1
